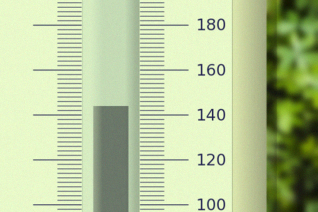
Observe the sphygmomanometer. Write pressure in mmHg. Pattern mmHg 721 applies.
mmHg 144
